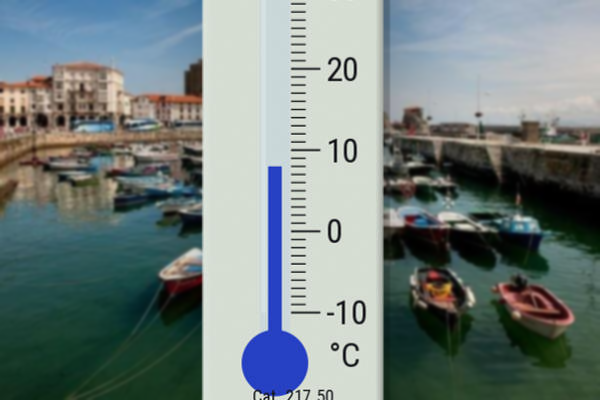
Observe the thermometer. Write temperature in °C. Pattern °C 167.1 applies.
°C 8
